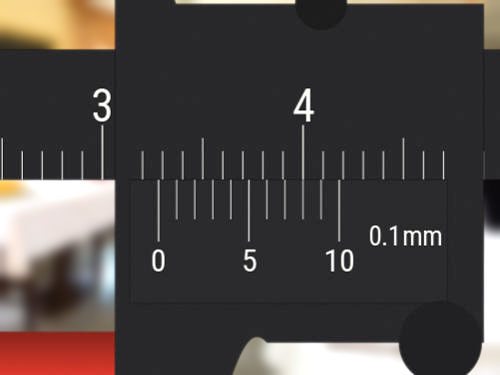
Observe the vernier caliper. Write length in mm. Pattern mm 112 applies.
mm 32.8
